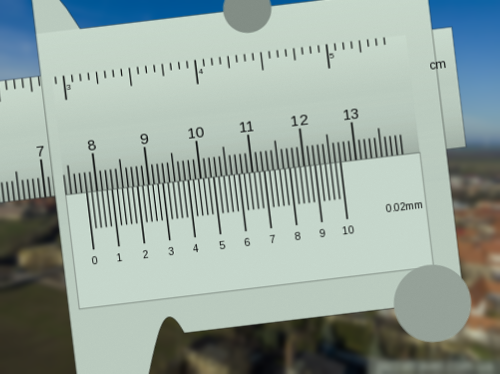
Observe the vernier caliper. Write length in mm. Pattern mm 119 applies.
mm 78.0
